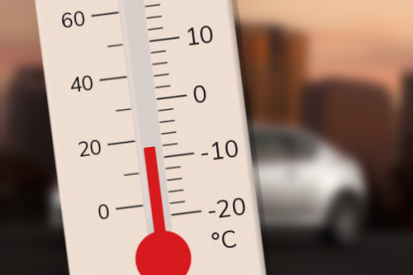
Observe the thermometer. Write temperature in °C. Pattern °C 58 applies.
°C -8
